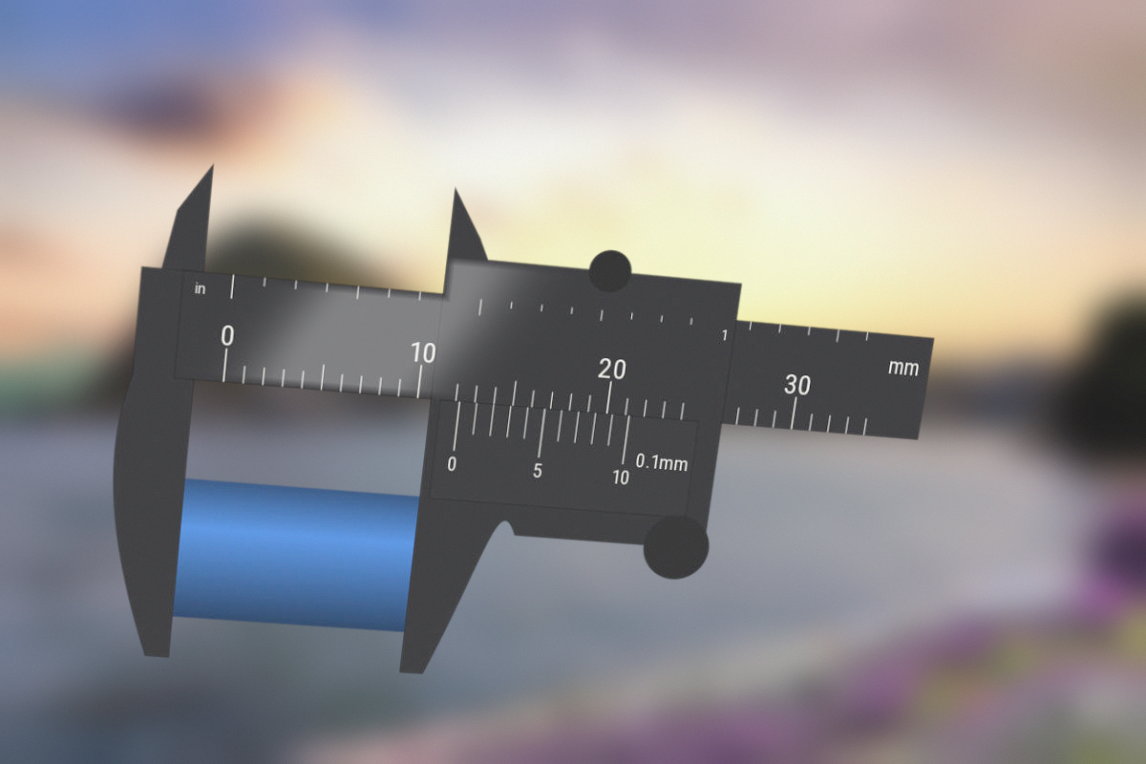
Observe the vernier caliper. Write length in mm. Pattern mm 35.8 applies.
mm 12.2
